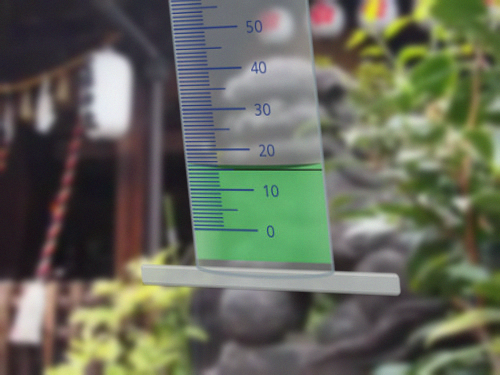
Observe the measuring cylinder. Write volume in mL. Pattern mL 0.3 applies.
mL 15
